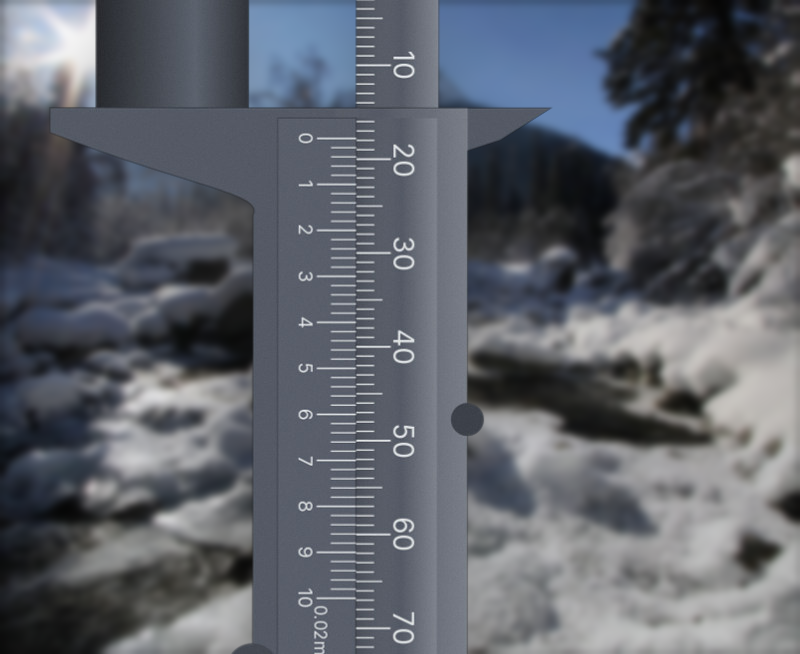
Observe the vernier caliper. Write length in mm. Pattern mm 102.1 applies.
mm 17.8
